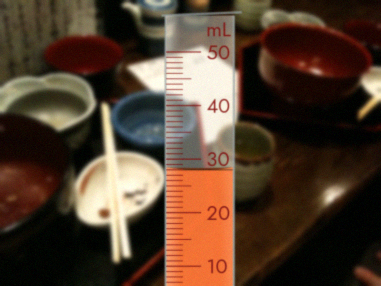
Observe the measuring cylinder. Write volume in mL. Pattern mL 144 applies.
mL 28
